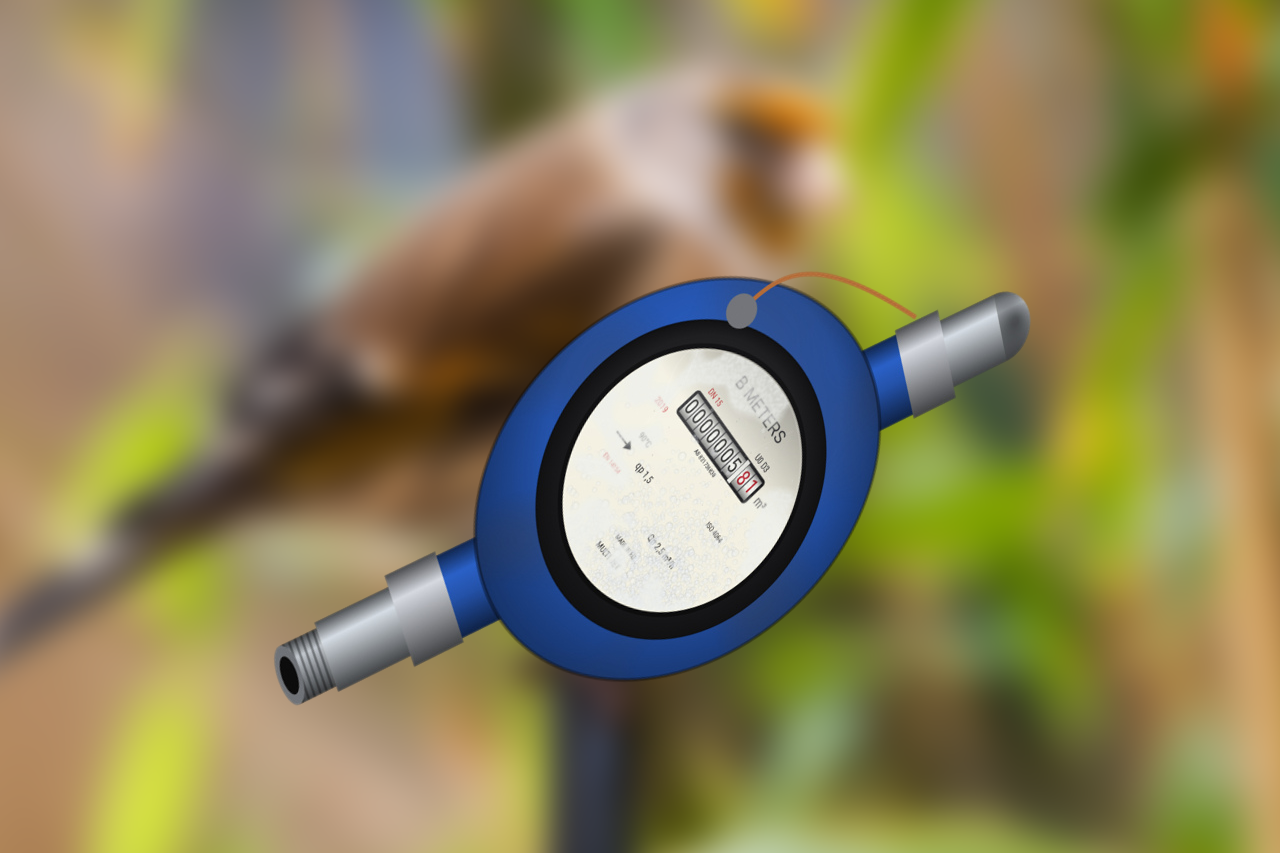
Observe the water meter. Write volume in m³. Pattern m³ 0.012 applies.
m³ 5.81
